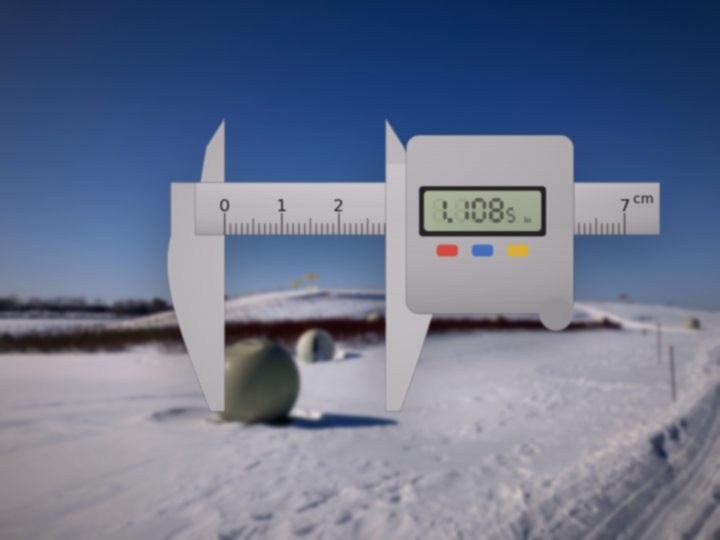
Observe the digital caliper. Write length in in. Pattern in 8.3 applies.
in 1.1085
